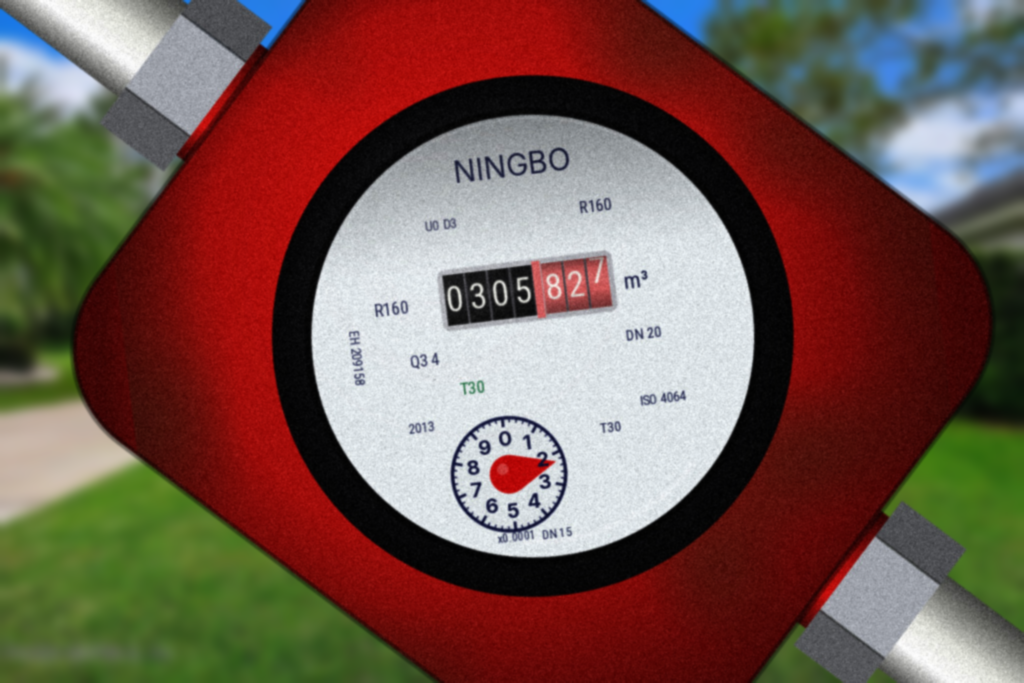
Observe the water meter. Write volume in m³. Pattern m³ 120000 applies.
m³ 305.8272
